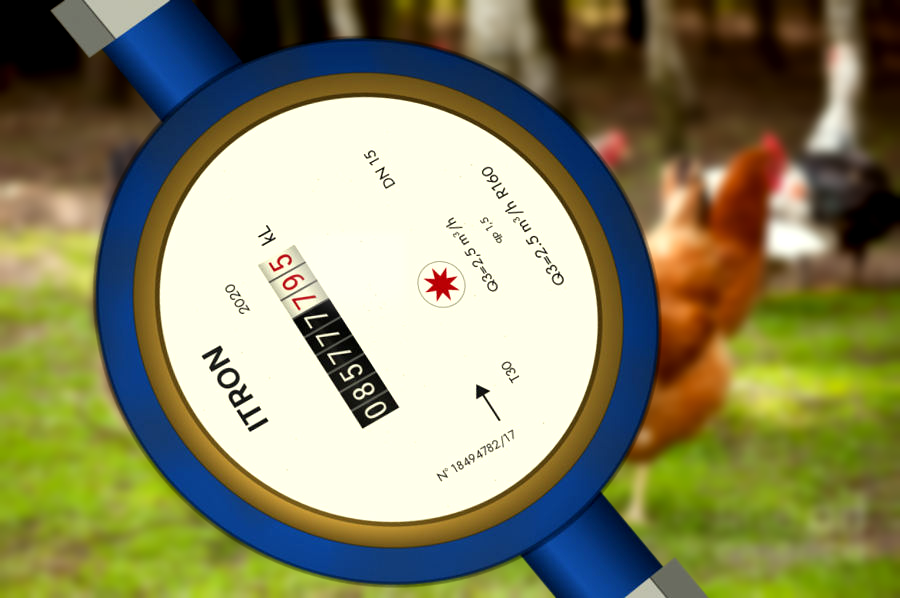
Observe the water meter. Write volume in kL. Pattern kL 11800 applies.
kL 85777.795
